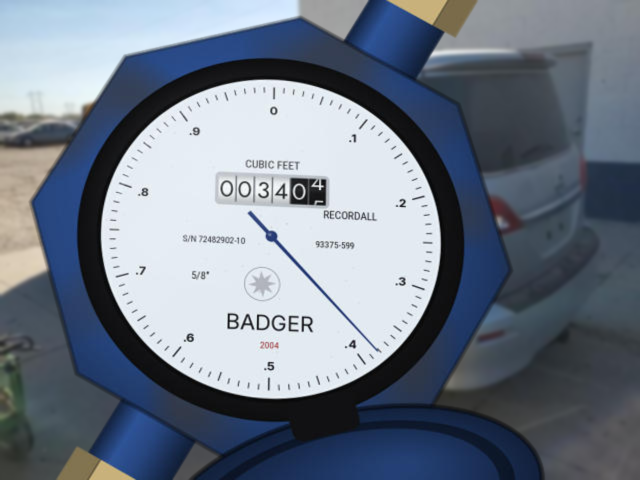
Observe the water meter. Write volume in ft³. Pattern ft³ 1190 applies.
ft³ 3404.38
